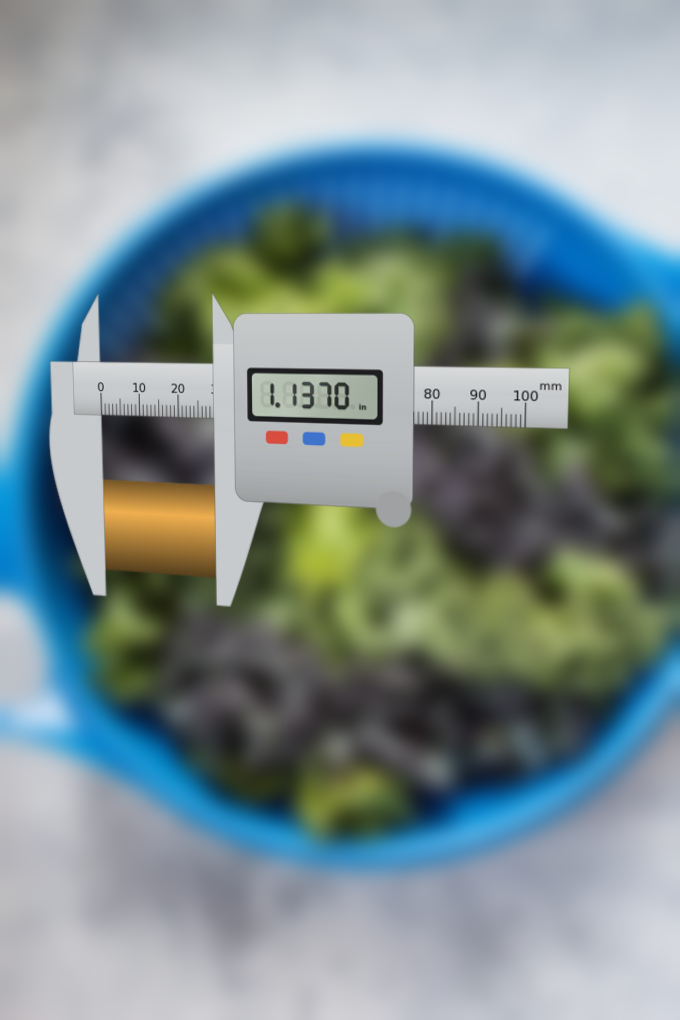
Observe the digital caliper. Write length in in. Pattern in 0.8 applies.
in 1.1370
